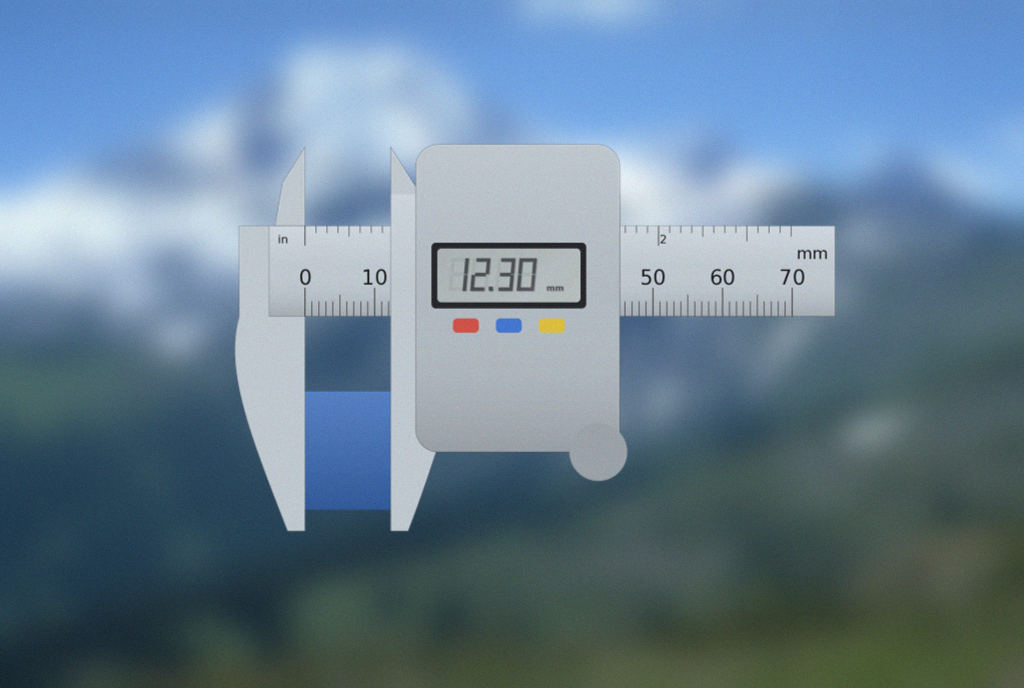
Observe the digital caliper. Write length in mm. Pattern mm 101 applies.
mm 12.30
